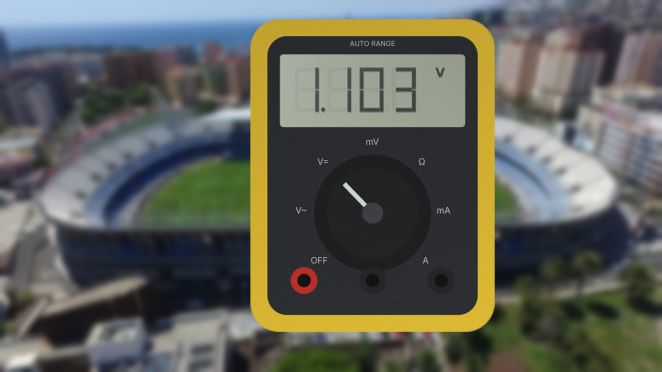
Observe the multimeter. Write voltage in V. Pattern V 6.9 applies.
V 1.103
